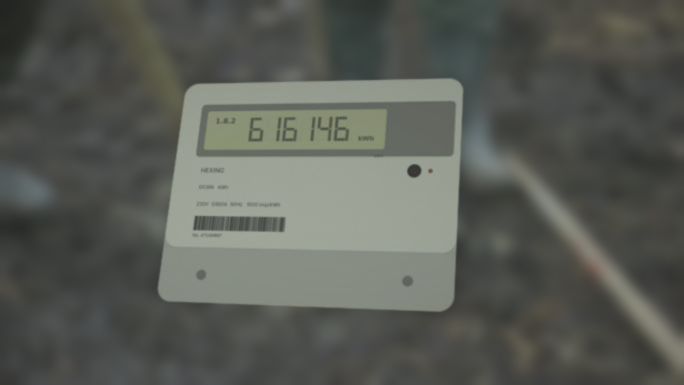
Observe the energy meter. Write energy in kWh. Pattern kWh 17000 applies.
kWh 616146
